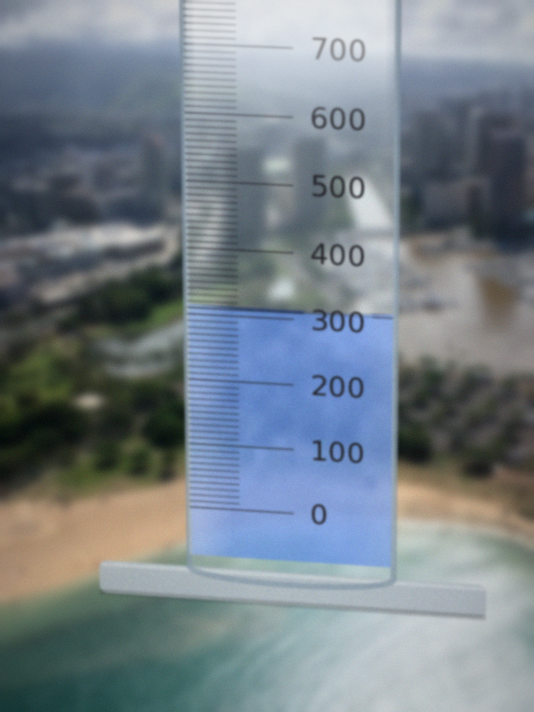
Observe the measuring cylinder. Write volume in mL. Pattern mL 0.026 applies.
mL 310
